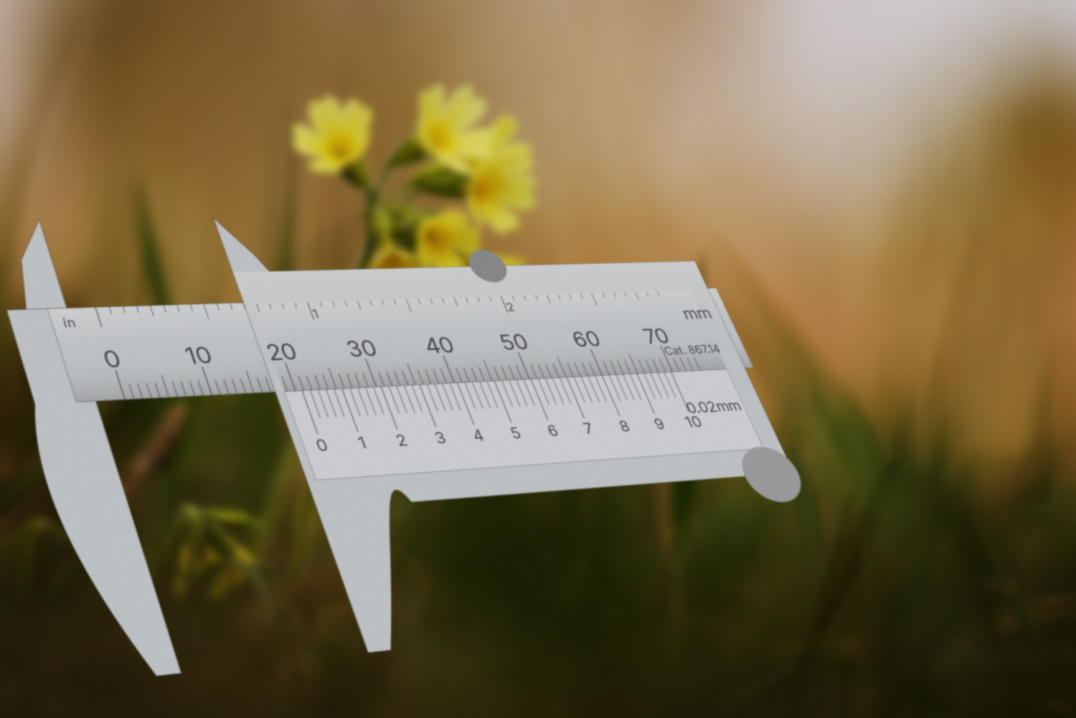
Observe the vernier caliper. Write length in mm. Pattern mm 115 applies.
mm 20.8
